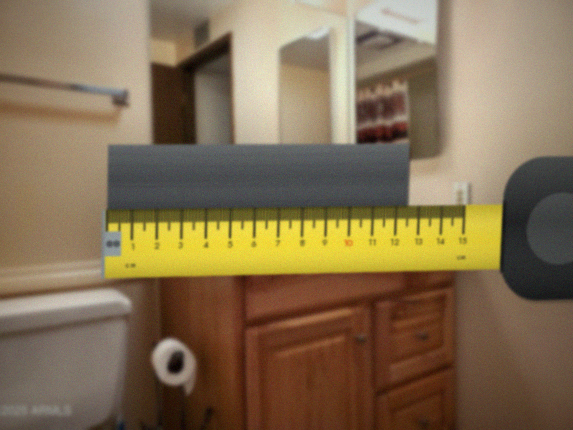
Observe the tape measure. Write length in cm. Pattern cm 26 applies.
cm 12.5
